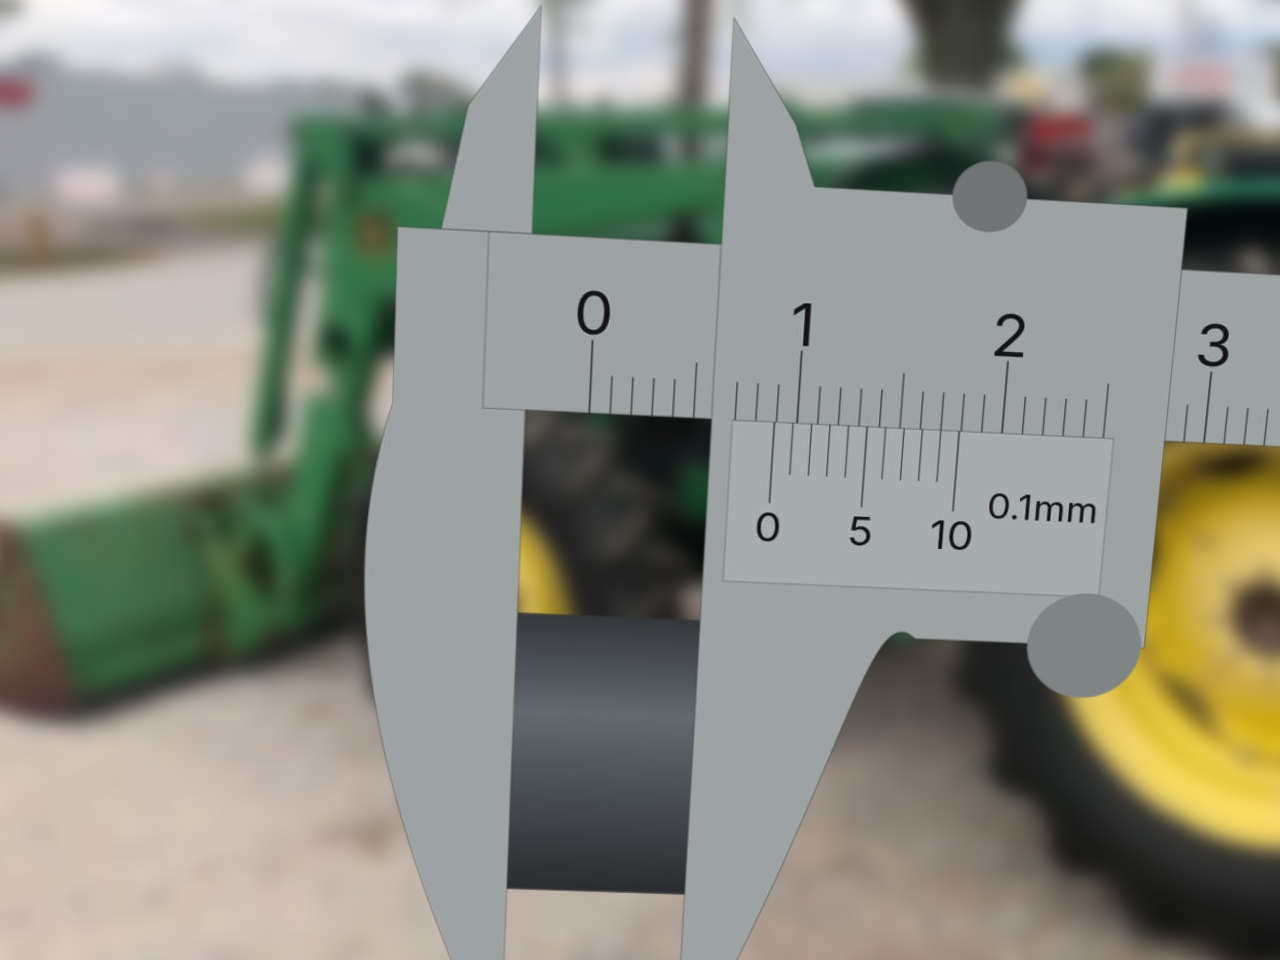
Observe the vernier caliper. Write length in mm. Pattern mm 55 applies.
mm 8.9
